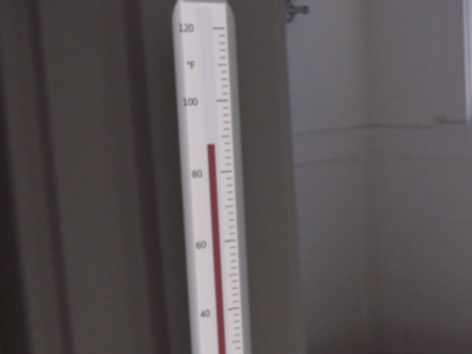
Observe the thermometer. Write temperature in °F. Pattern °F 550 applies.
°F 88
